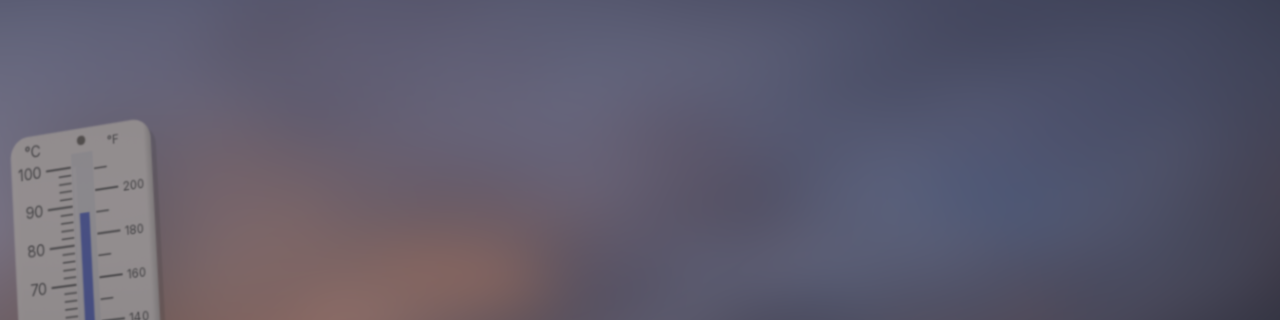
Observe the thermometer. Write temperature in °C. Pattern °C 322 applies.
°C 88
